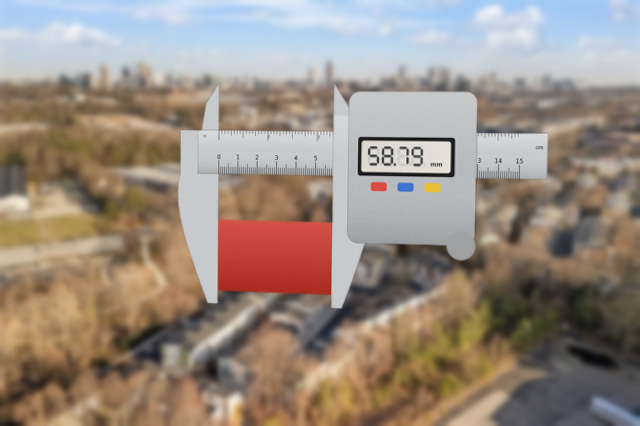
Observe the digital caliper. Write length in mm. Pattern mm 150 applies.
mm 58.79
